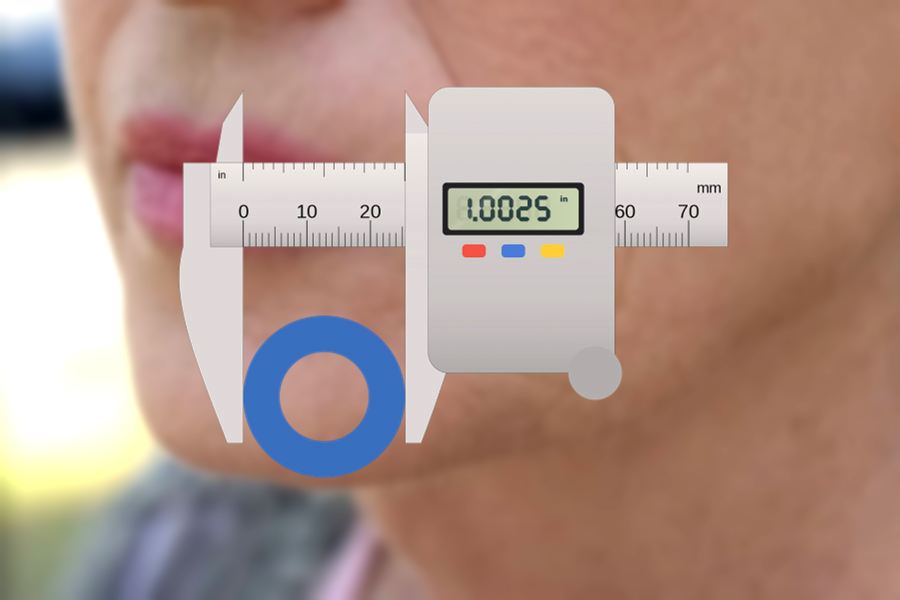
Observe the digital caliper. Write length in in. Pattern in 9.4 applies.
in 1.0025
